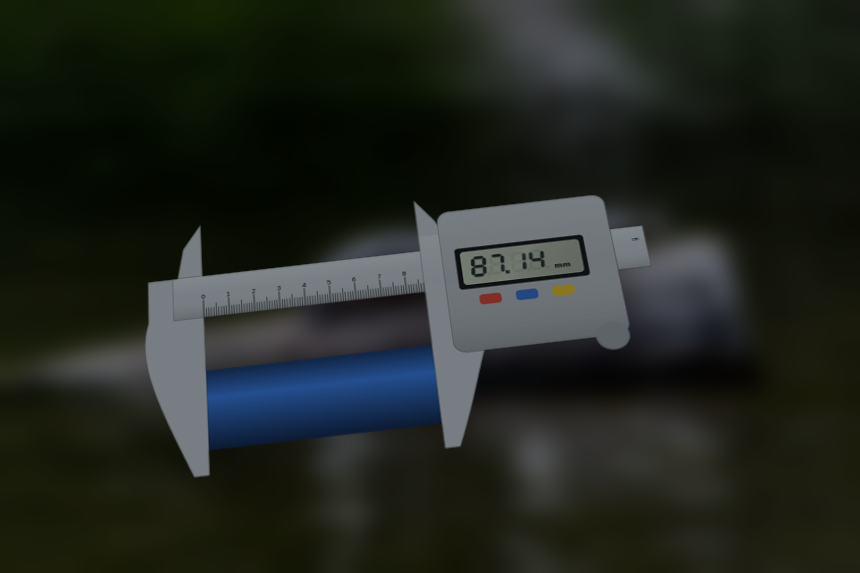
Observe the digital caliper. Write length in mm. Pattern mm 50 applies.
mm 87.14
